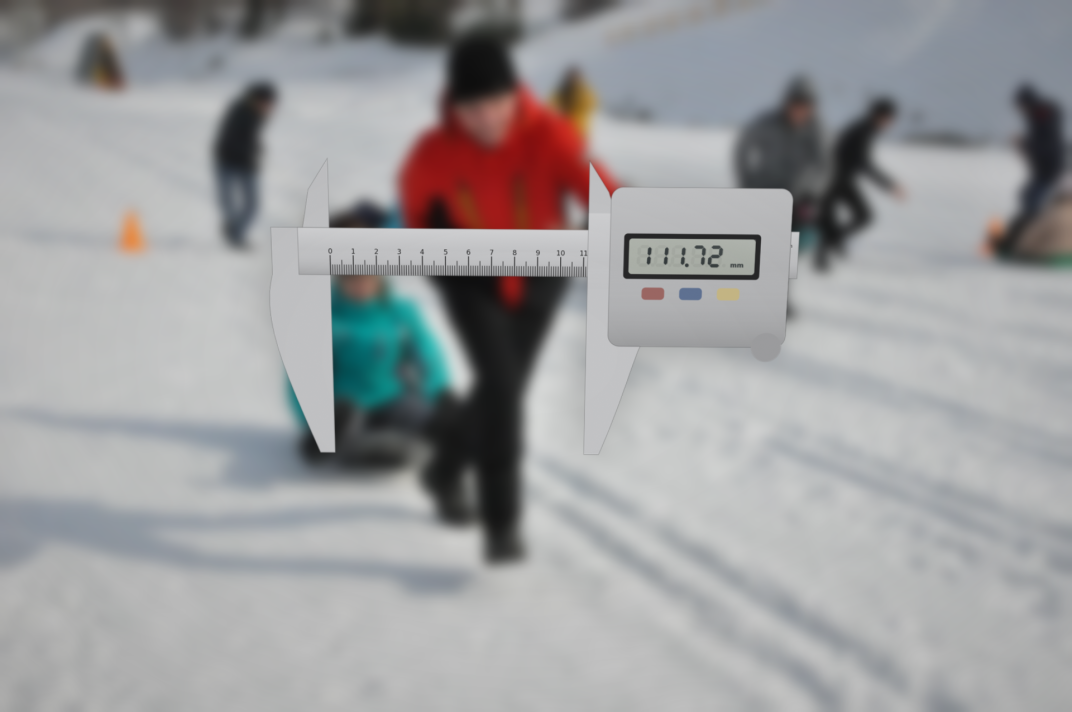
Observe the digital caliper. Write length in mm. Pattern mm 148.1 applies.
mm 111.72
